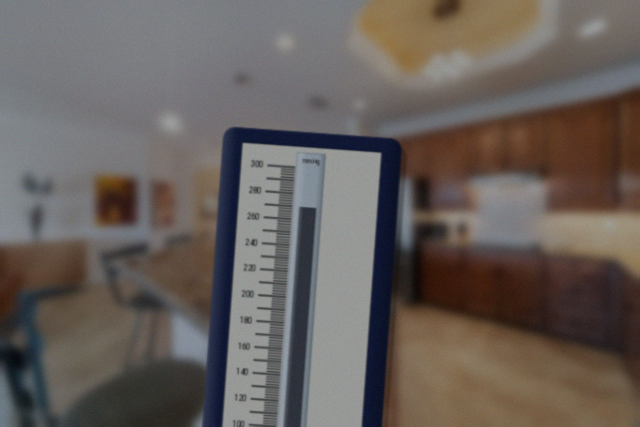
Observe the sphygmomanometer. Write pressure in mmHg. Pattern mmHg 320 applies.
mmHg 270
